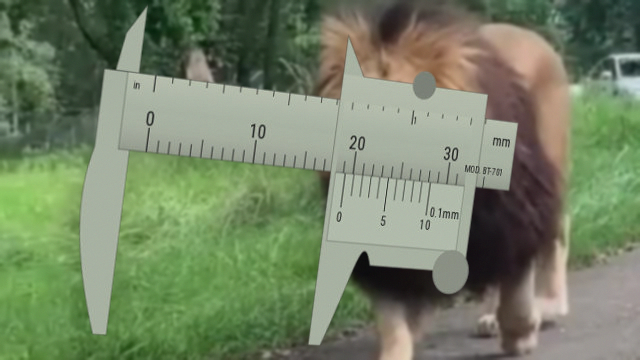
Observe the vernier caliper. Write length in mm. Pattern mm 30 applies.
mm 19.2
